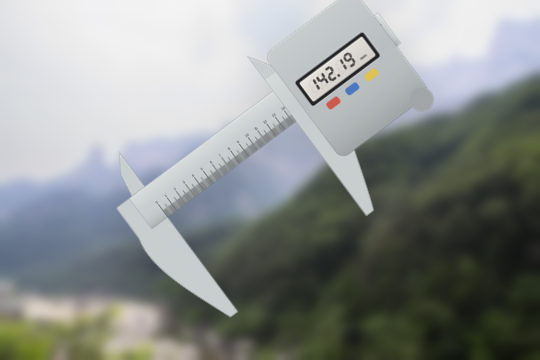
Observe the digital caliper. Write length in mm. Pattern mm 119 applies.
mm 142.19
